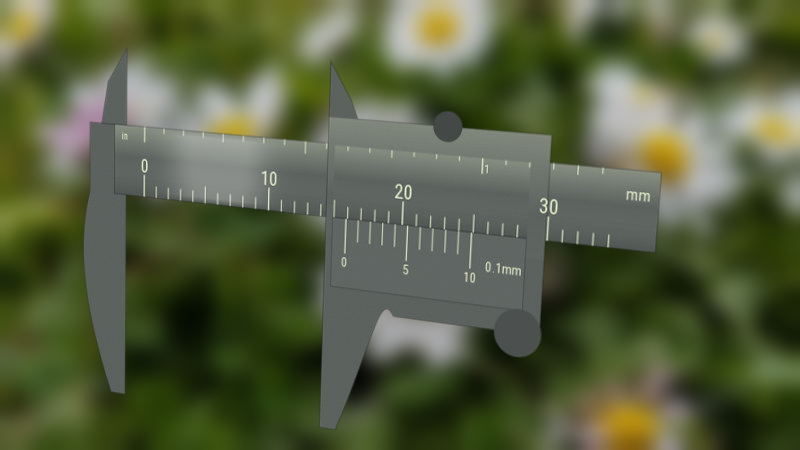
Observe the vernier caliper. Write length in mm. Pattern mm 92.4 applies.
mm 15.9
